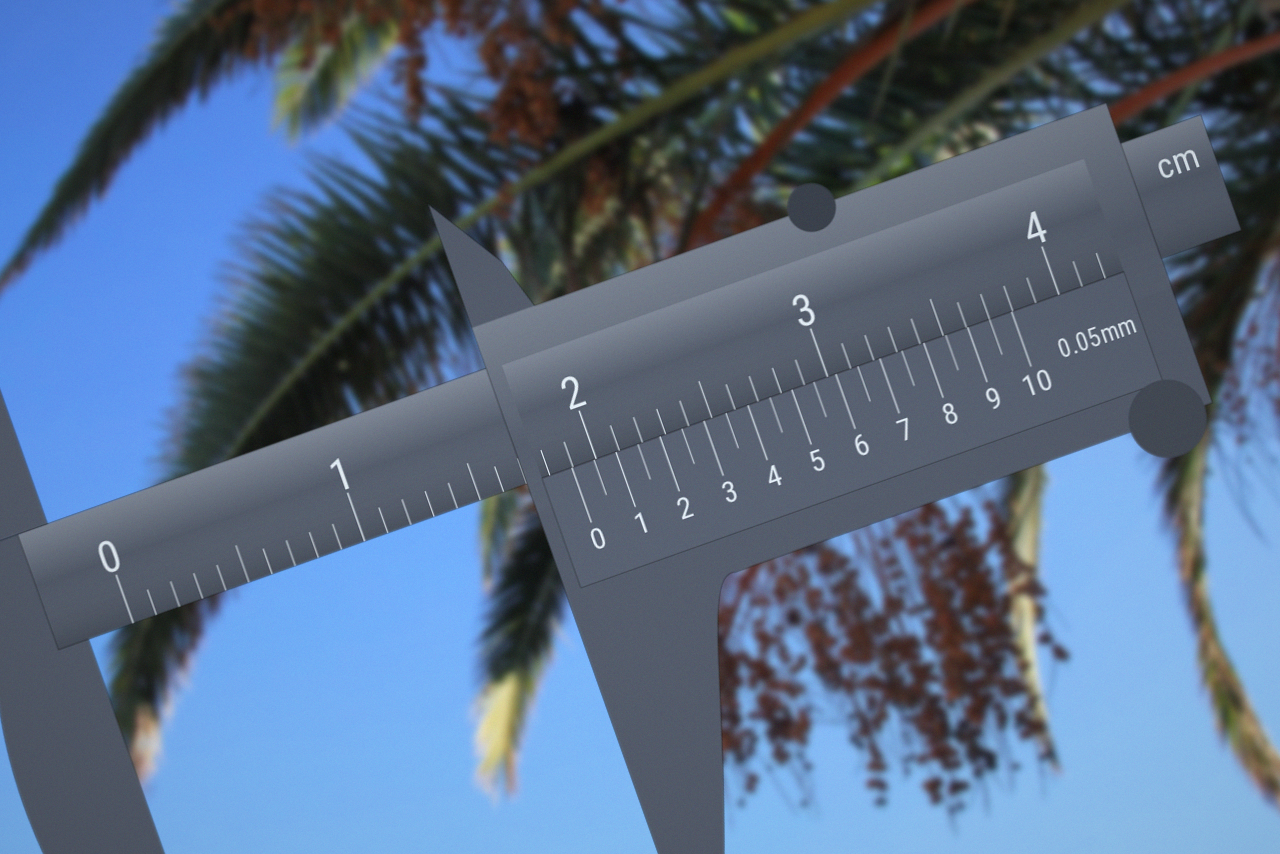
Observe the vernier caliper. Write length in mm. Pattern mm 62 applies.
mm 18.95
